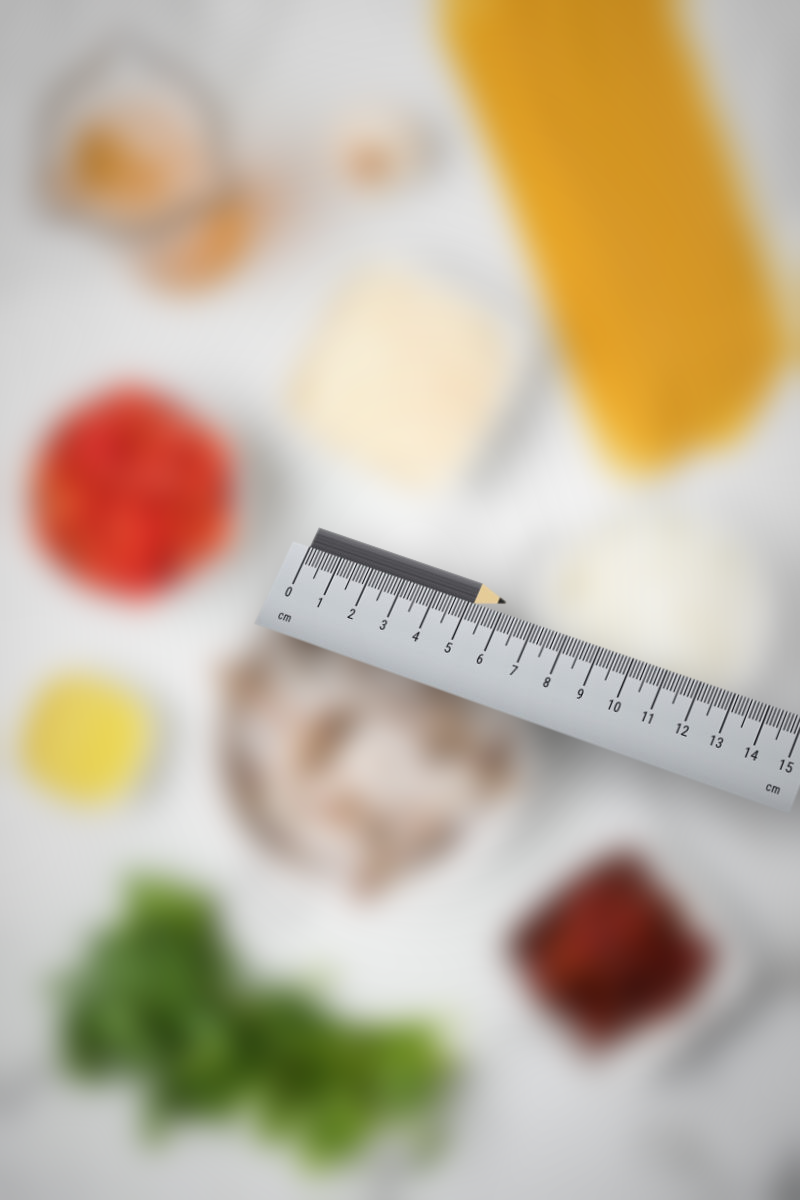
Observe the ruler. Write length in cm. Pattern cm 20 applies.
cm 6
